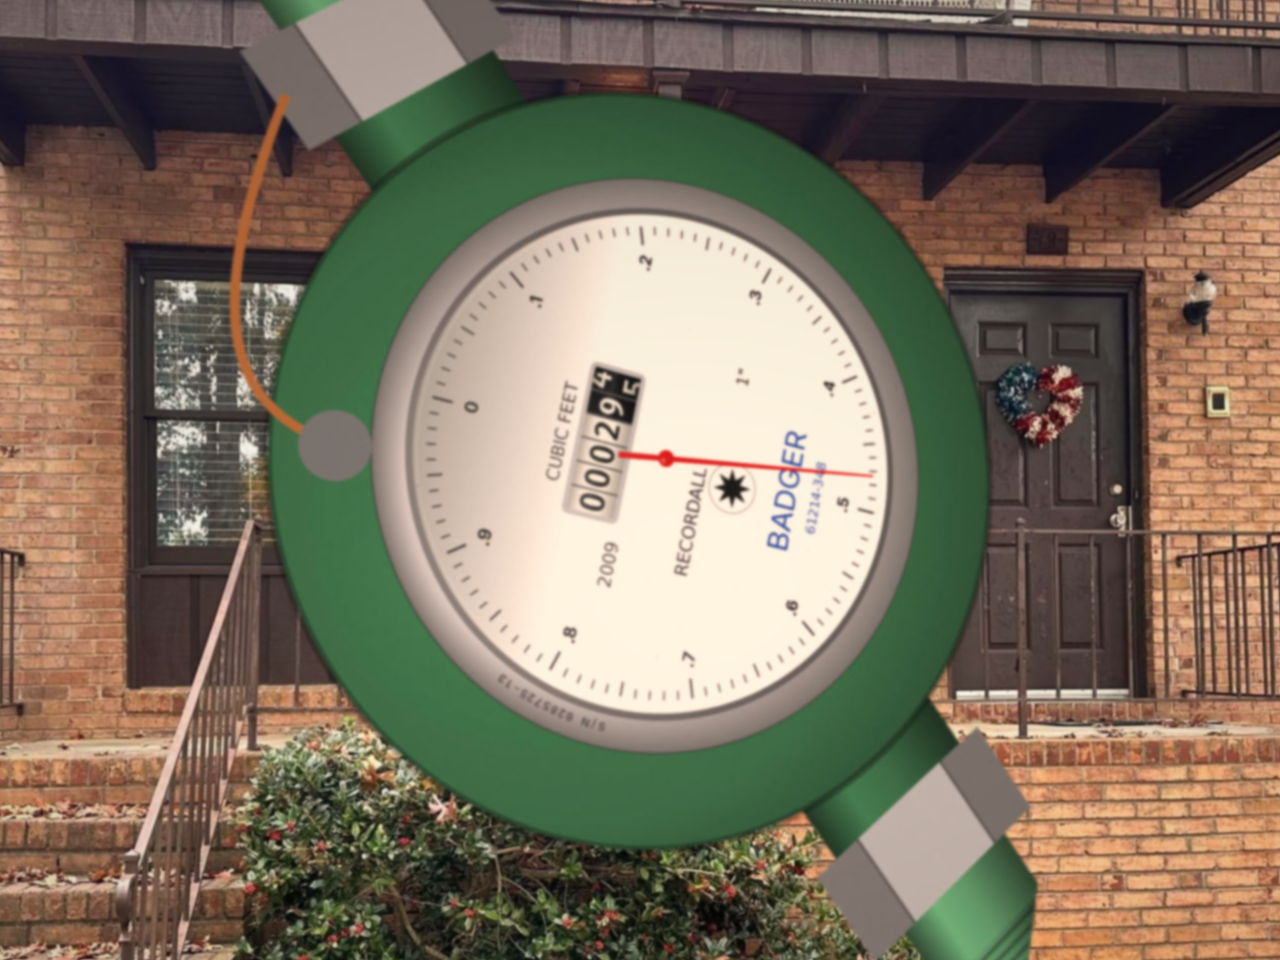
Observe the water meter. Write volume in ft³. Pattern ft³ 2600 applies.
ft³ 294.47
